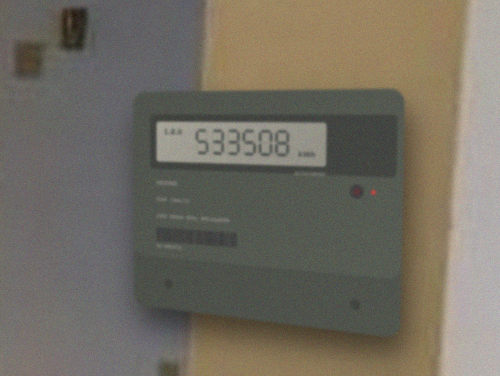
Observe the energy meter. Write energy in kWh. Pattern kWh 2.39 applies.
kWh 533508
